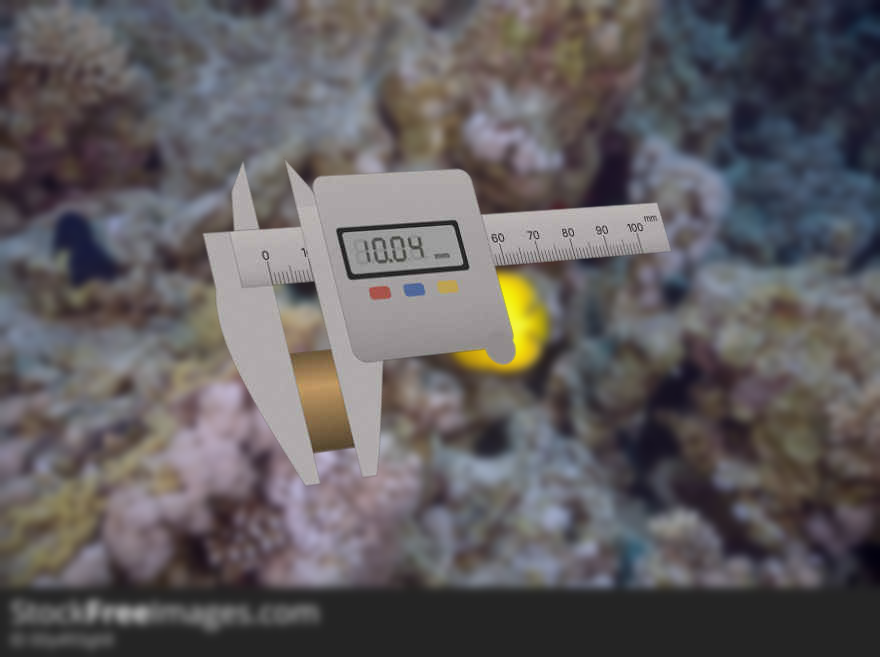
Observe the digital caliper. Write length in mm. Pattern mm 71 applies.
mm 10.04
